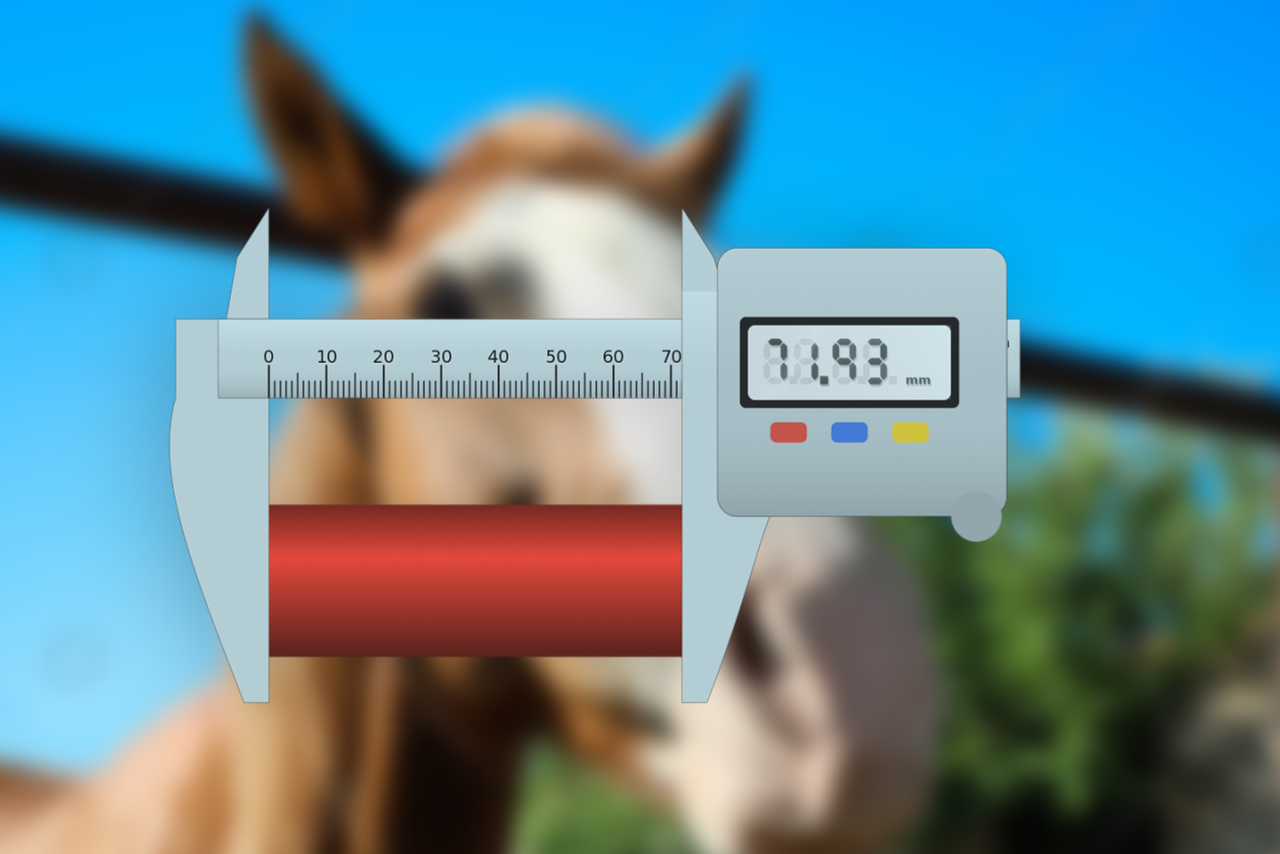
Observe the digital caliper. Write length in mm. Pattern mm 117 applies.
mm 71.93
